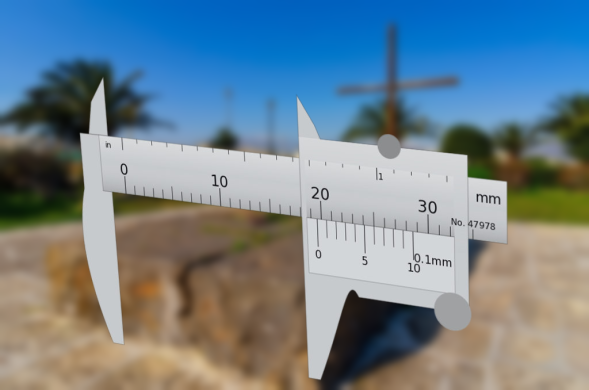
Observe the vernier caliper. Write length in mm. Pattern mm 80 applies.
mm 19.6
